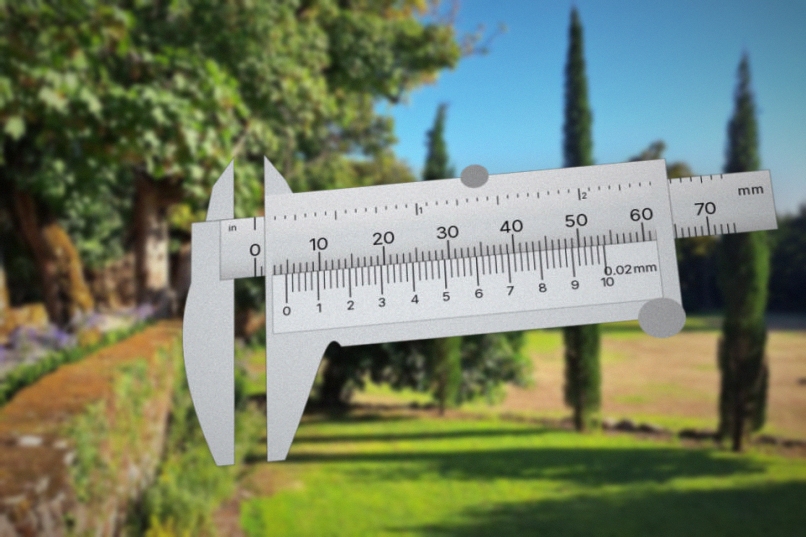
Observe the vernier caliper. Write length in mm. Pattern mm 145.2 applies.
mm 4.8
